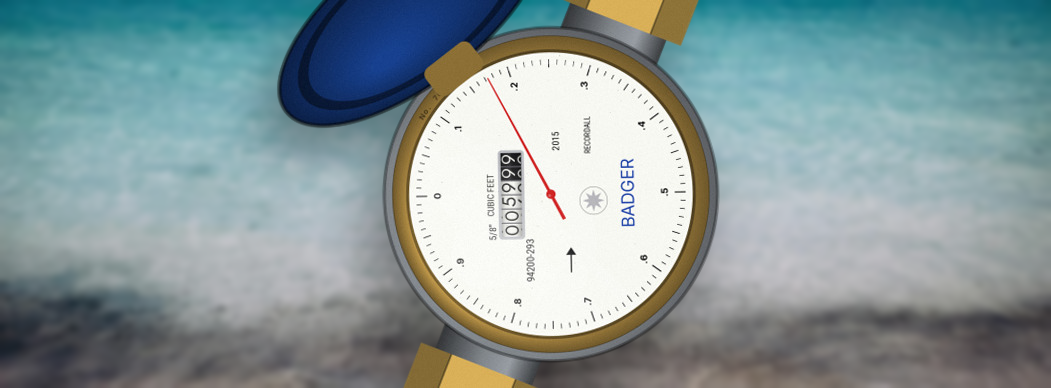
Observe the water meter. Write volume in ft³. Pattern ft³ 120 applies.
ft³ 5999.17
